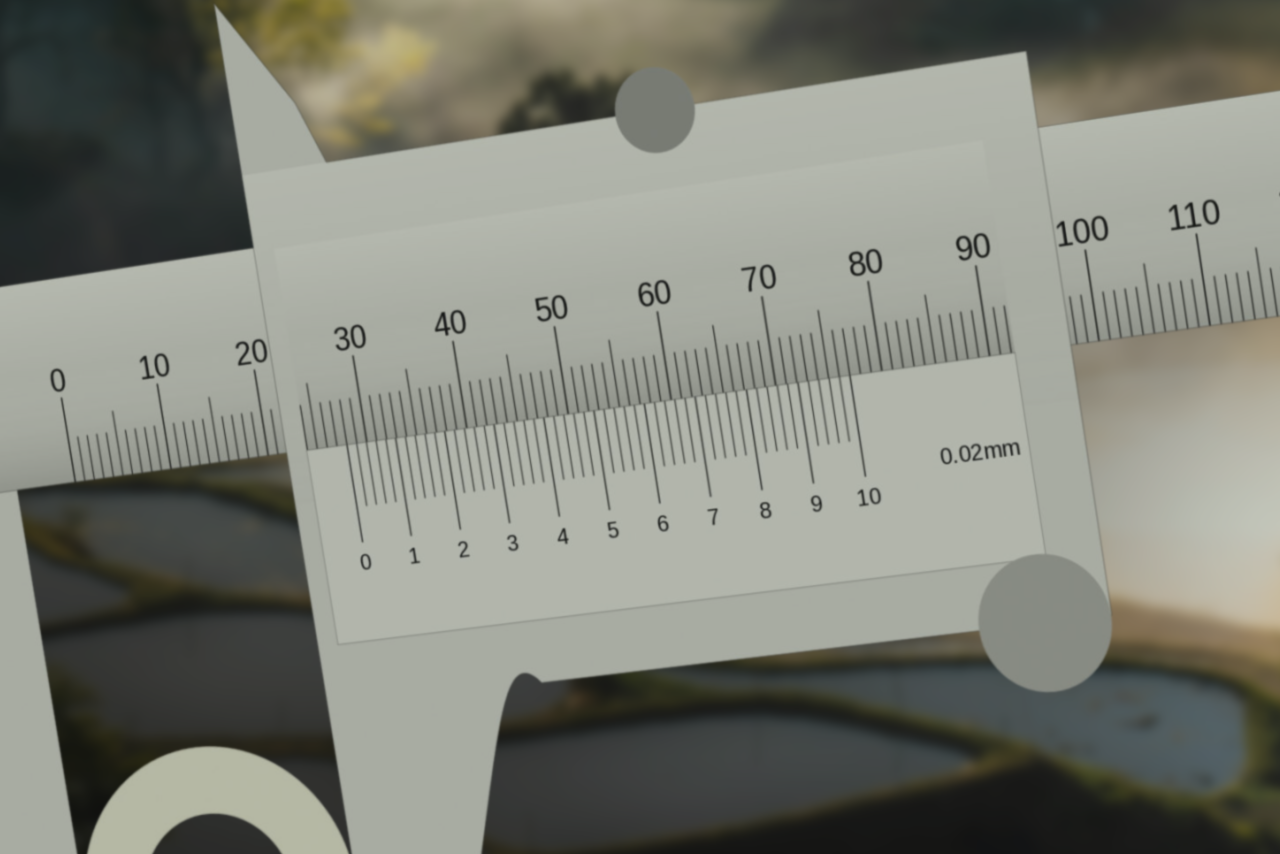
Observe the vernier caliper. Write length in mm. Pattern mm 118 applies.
mm 28.0
